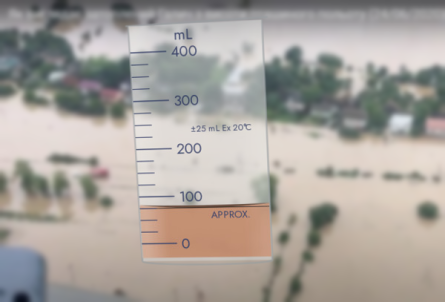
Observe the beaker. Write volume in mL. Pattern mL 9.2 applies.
mL 75
